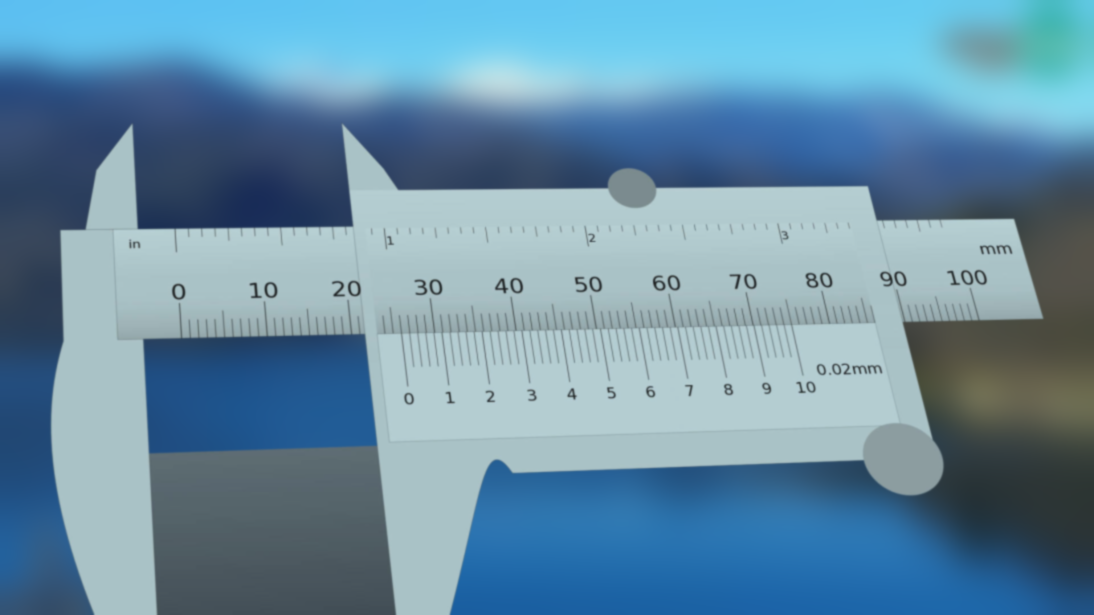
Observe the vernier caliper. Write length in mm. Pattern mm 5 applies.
mm 26.0
